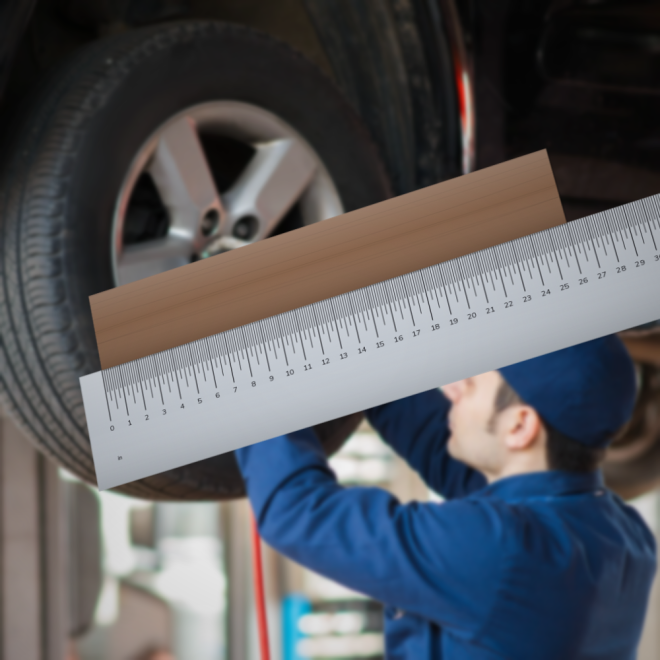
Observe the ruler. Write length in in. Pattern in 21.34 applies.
in 26
